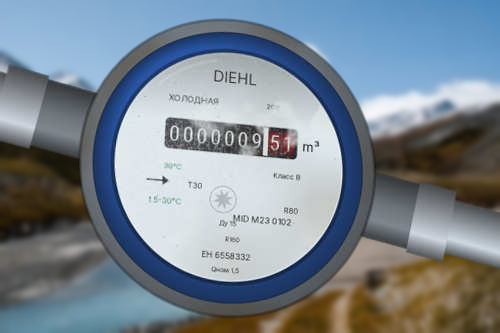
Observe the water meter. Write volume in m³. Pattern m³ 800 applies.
m³ 9.51
